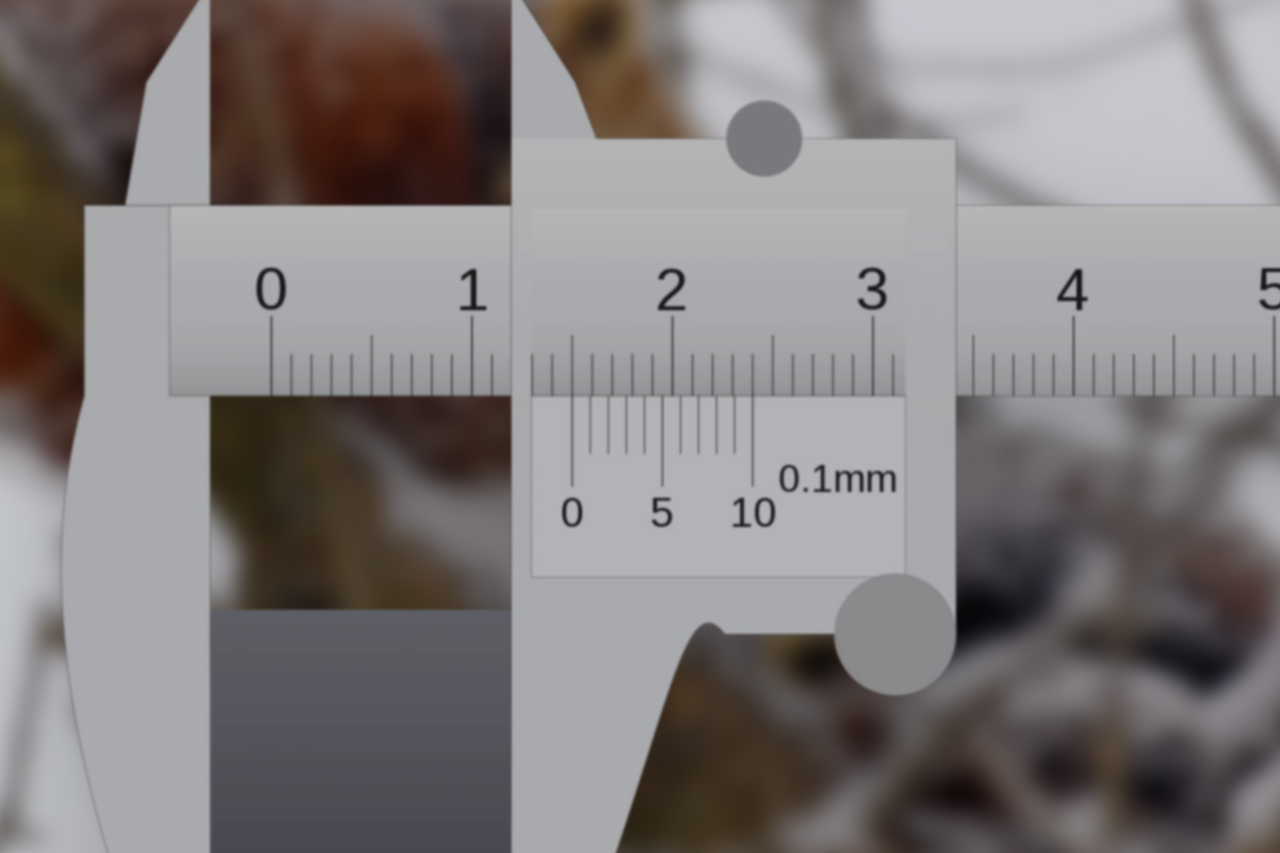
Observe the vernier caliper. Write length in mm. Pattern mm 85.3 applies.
mm 15.0
